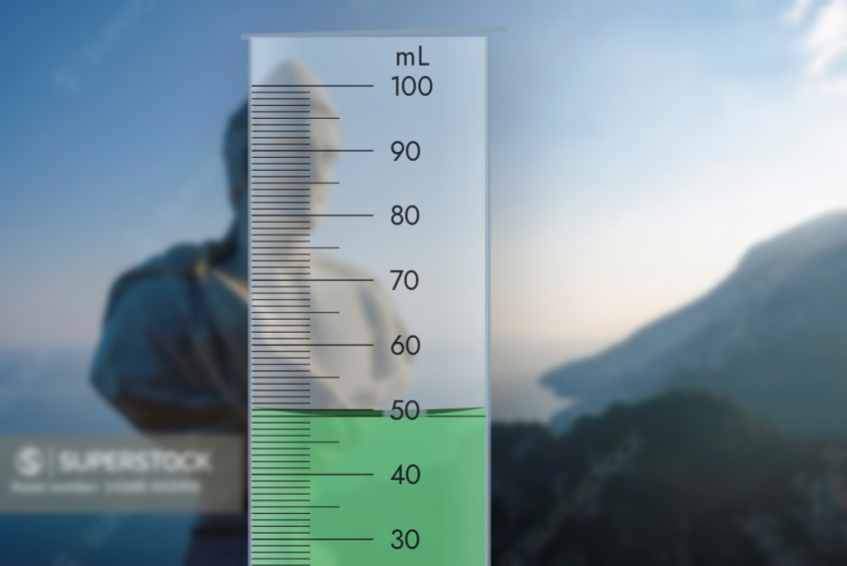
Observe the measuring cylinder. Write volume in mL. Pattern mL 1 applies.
mL 49
